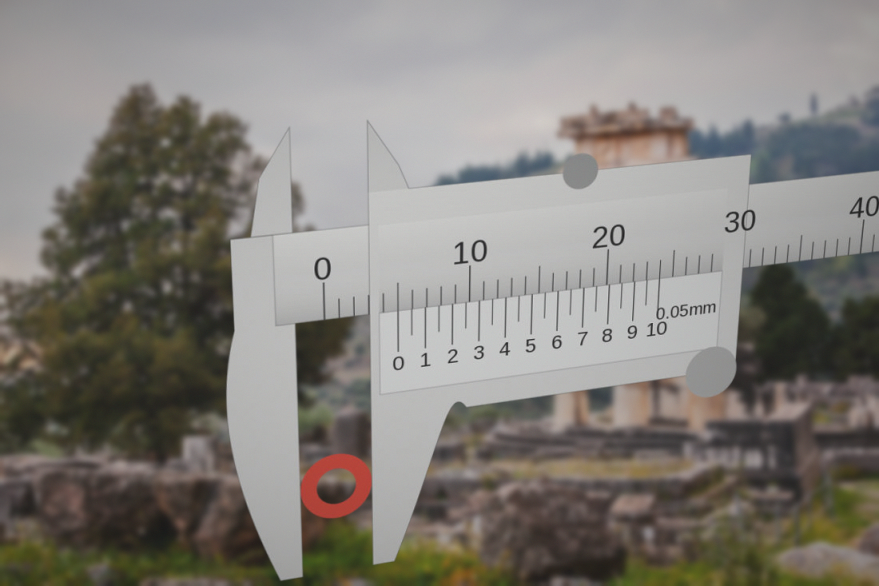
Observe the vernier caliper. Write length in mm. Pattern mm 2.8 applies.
mm 5.0
